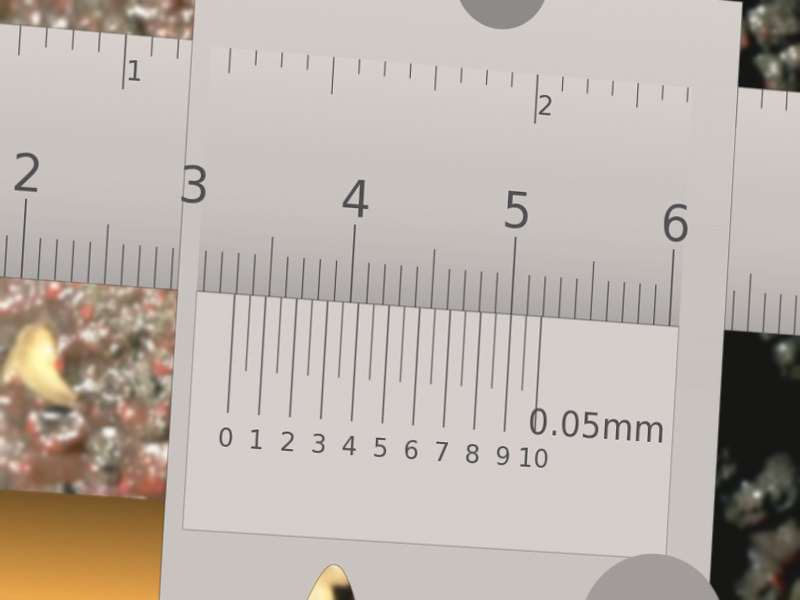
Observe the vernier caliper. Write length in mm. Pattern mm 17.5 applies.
mm 32.9
